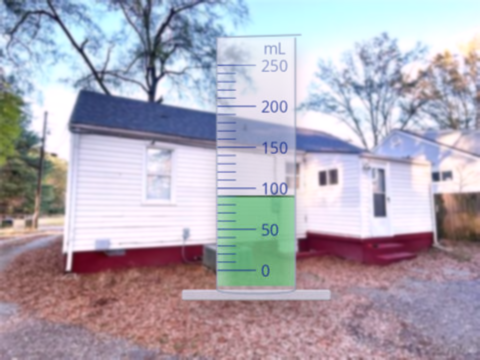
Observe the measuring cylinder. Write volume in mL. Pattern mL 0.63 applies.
mL 90
